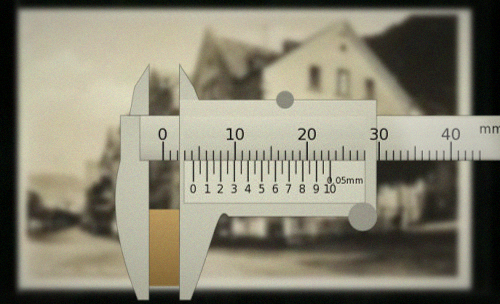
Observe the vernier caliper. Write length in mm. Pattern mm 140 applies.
mm 4.2
